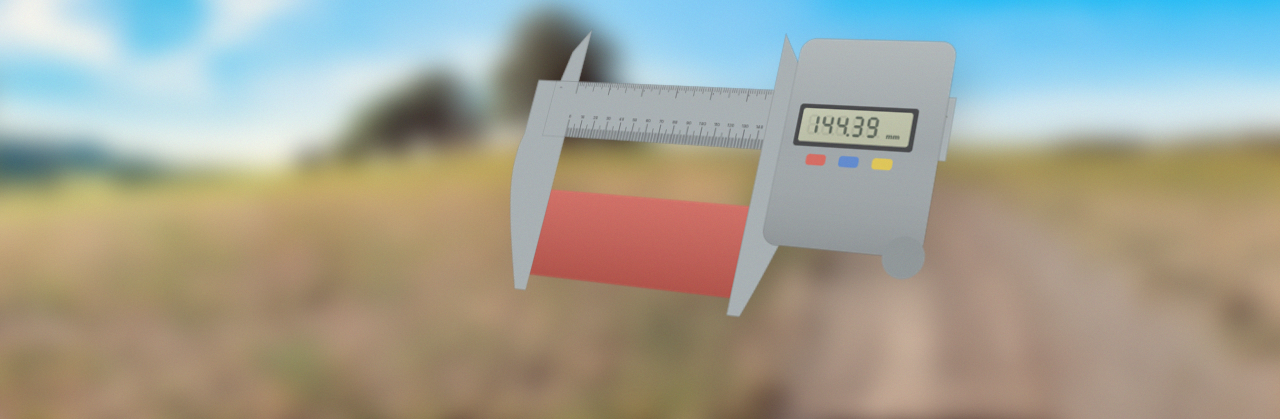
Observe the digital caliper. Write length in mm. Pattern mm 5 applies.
mm 144.39
